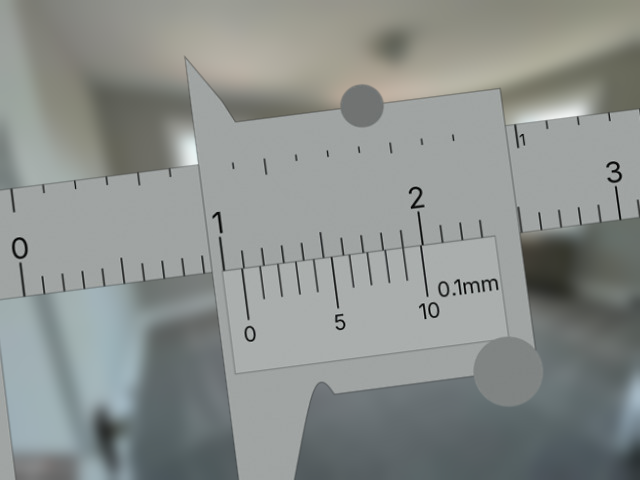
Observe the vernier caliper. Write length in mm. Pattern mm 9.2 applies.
mm 10.9
